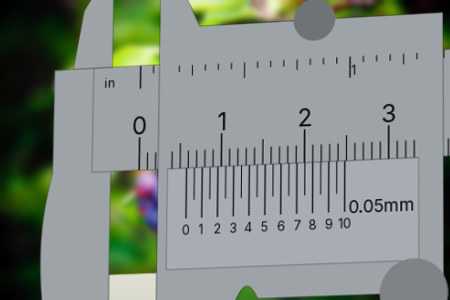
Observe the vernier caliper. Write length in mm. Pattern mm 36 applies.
mm 5.8
